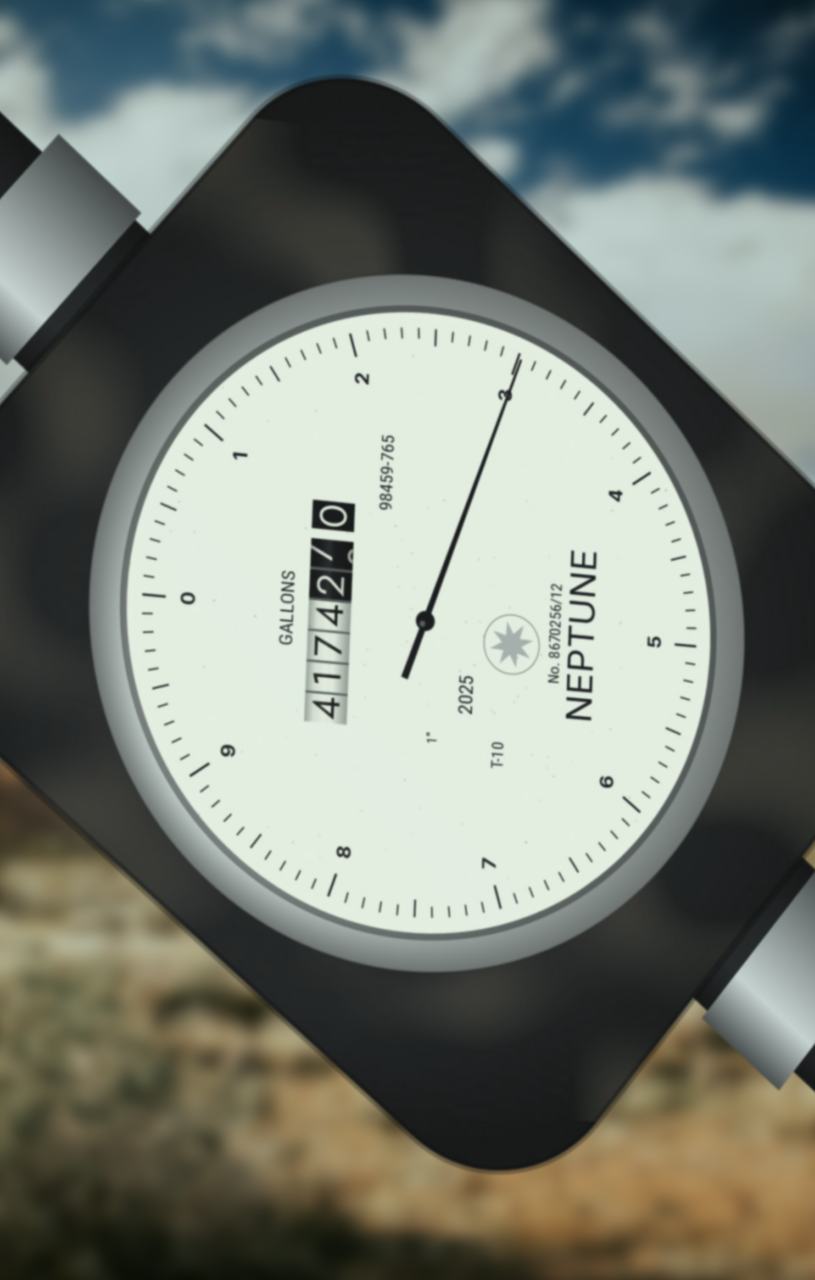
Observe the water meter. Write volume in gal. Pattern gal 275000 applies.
gal 4174273.0
